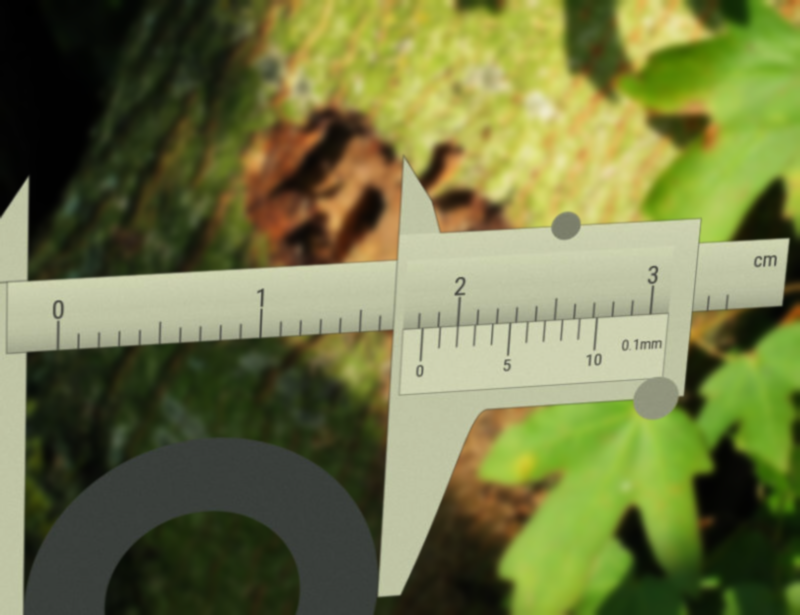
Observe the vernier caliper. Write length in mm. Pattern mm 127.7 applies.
mm 18.2
